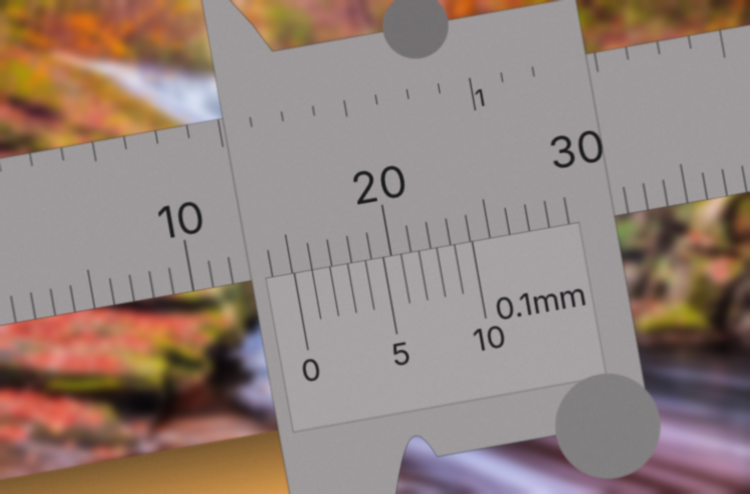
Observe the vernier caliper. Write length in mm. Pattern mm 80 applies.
mm 15.1
